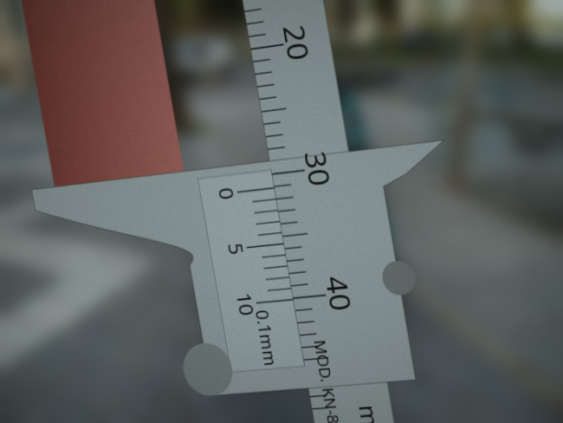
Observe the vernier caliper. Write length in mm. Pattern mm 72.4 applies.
mm 31.1
